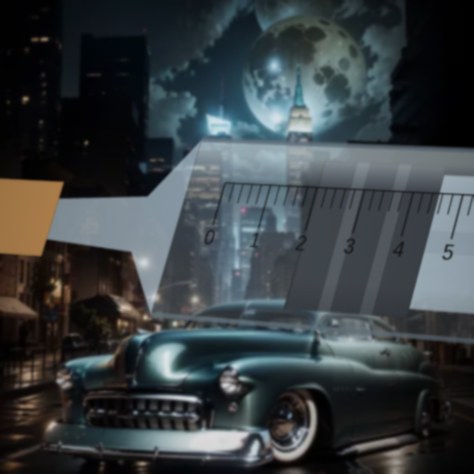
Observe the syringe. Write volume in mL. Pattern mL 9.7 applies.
mL 2
